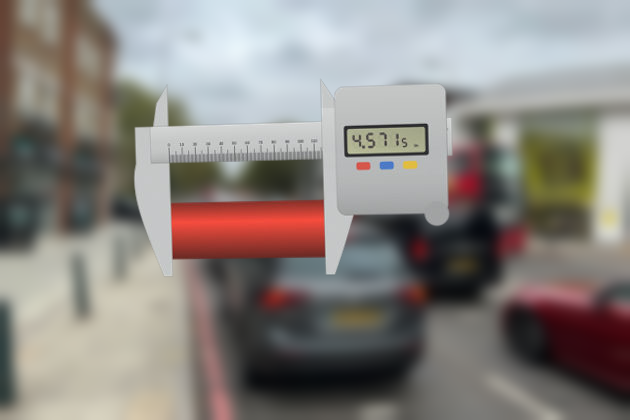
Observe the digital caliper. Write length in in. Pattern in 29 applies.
in 4.5715
